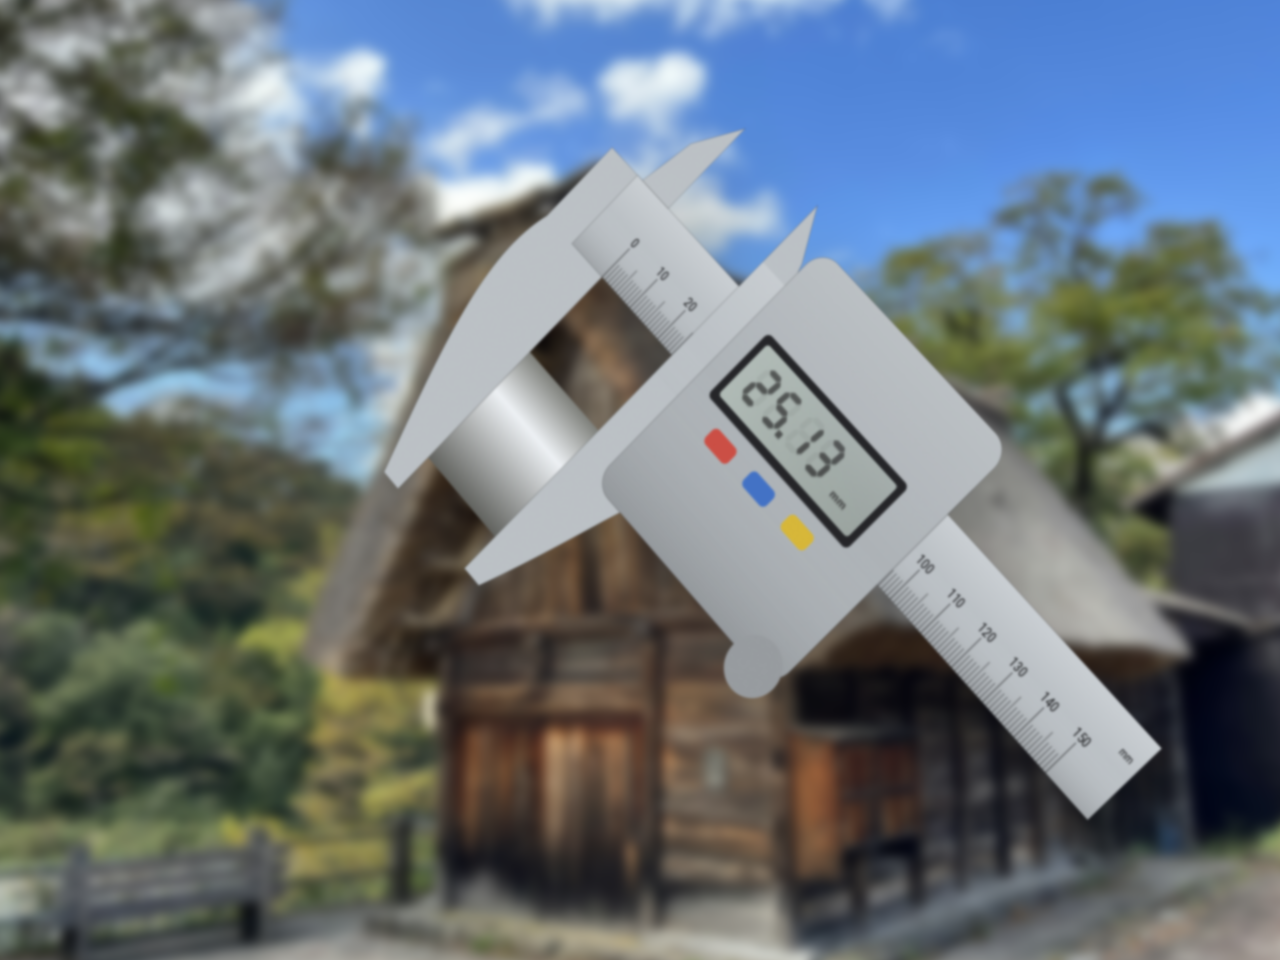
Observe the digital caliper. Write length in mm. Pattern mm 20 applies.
mm 25.13
